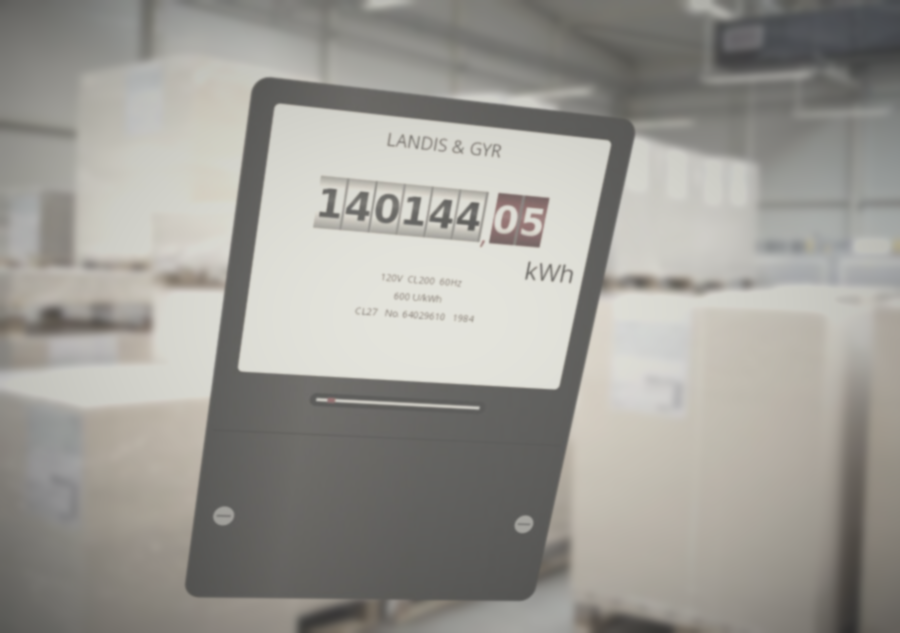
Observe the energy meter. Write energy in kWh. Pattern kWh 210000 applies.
kWh 140144.05
